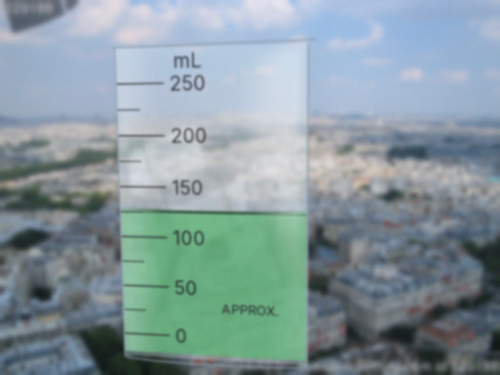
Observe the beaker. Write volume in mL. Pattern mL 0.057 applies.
mL 125
